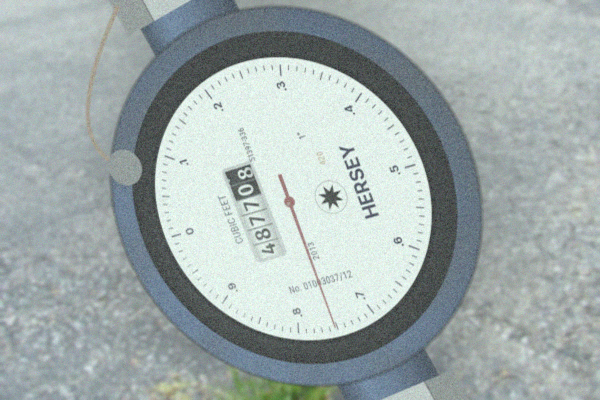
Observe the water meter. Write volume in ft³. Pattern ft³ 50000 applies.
ft³ 487707.75
